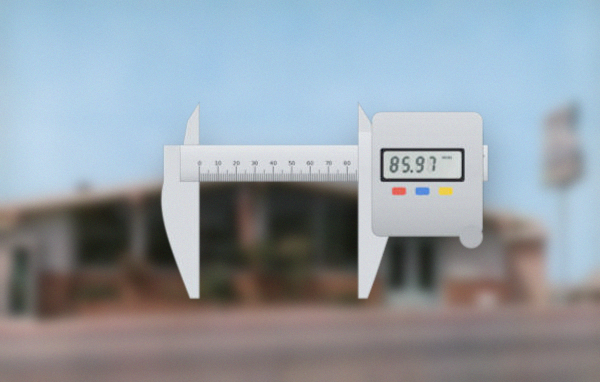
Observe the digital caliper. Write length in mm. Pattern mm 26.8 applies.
mm 85.97
